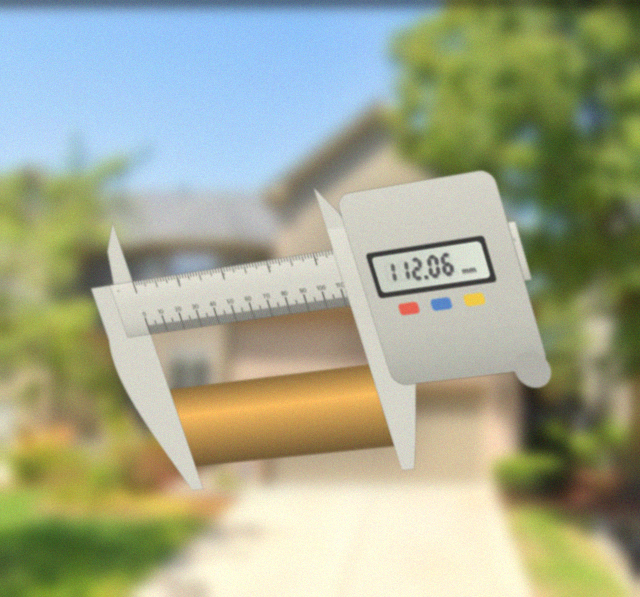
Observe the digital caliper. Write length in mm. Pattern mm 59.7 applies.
mm 112.06
